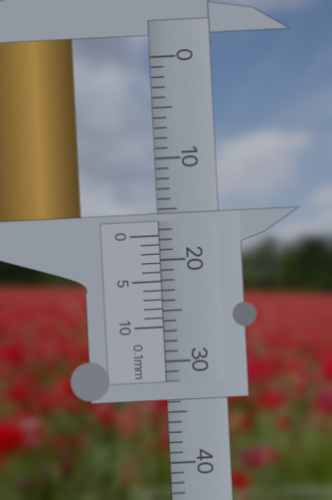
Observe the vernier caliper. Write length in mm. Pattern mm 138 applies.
mm 17.6
